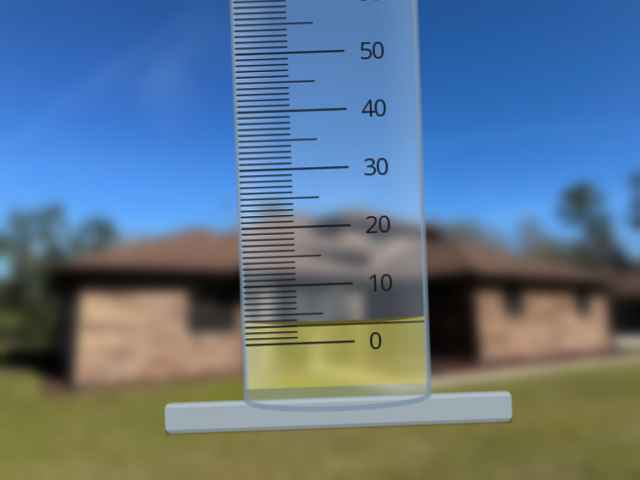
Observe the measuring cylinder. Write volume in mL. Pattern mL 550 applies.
mL 3
